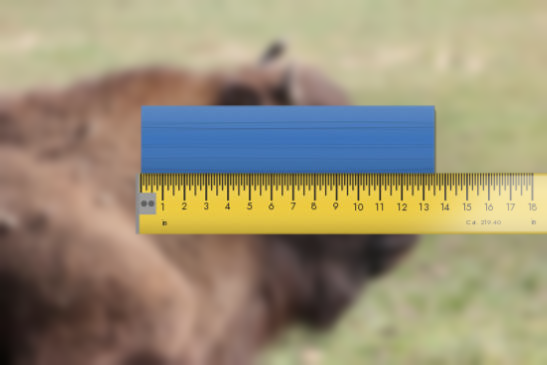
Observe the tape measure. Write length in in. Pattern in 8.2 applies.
in 13.5
